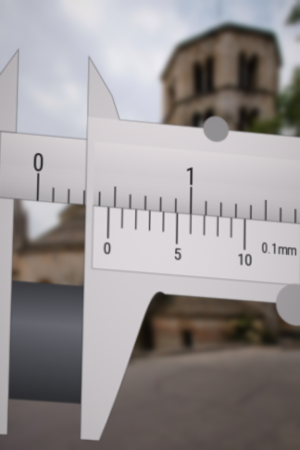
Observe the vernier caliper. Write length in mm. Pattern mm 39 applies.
mm 4.6
